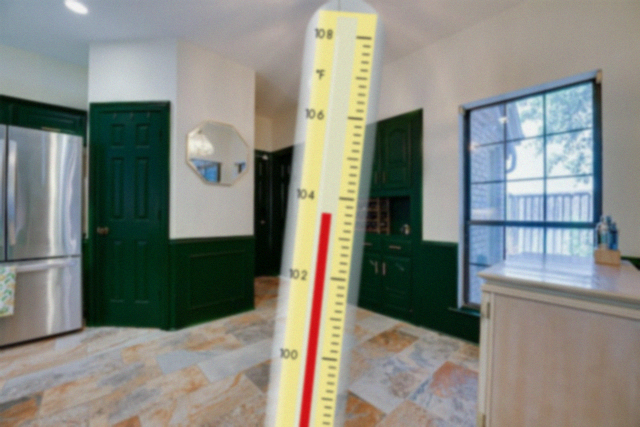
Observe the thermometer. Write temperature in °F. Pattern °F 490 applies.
°F 103.6
